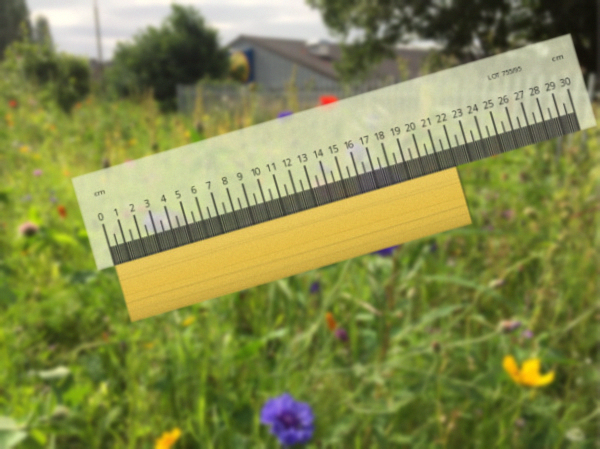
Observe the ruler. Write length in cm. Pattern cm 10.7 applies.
cm 22
